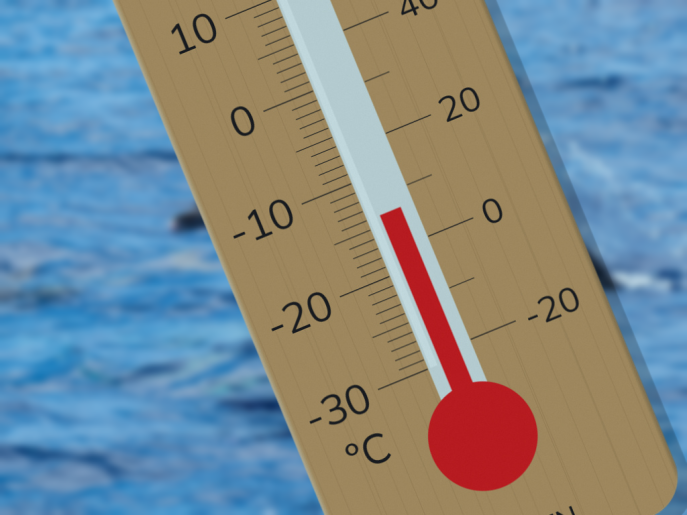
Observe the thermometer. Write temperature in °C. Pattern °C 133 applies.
°C -14
